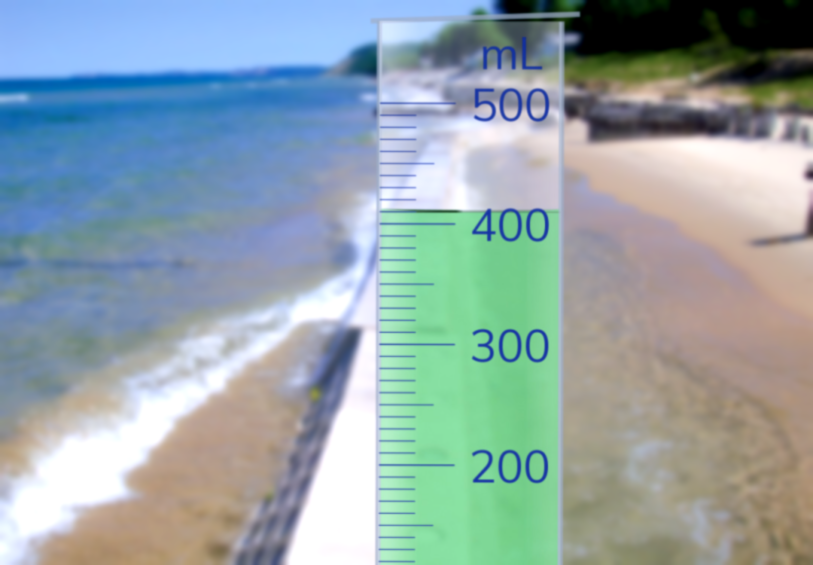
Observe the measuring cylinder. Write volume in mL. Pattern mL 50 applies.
mL 410
